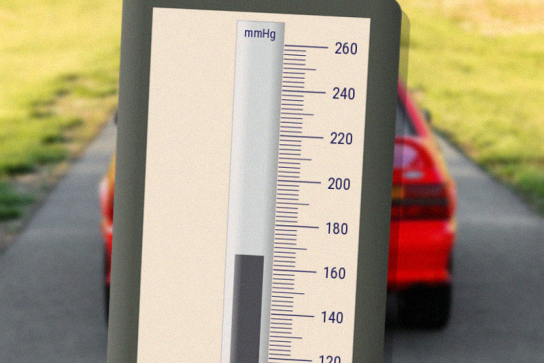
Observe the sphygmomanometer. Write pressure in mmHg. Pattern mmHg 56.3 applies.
mmHg 166
